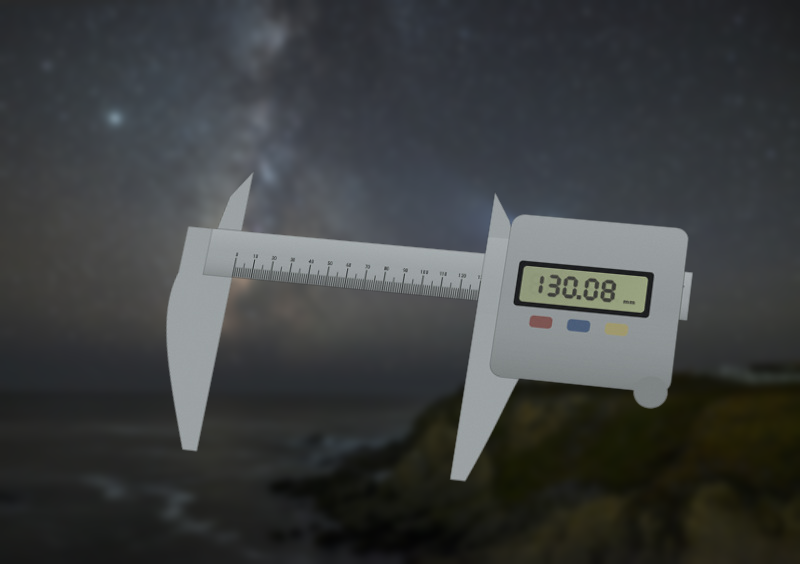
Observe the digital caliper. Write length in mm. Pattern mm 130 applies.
mm 130.08
